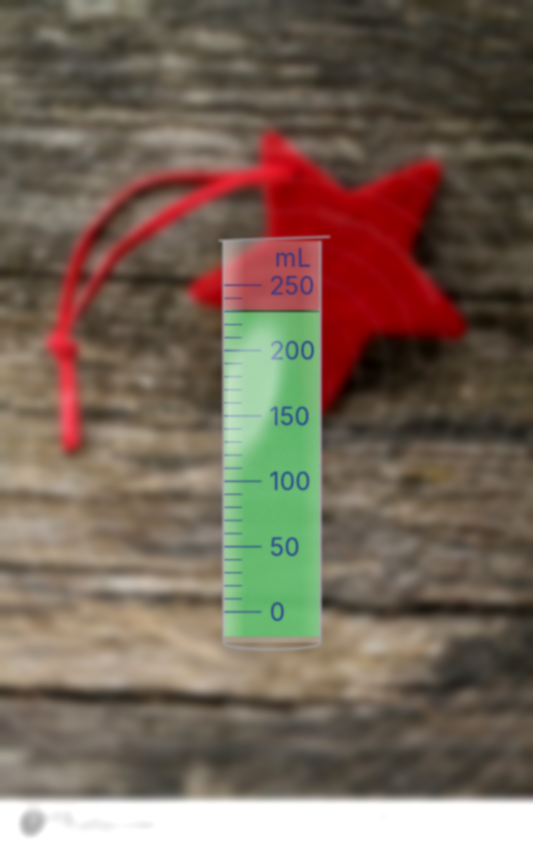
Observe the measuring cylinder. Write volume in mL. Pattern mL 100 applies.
mL 230
